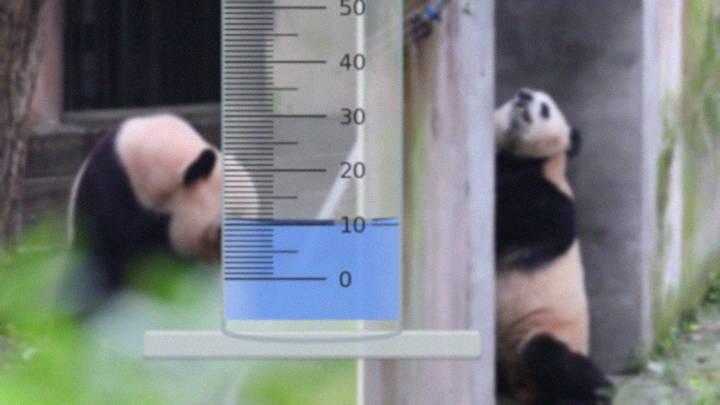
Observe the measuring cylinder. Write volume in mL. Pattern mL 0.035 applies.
mL 10
